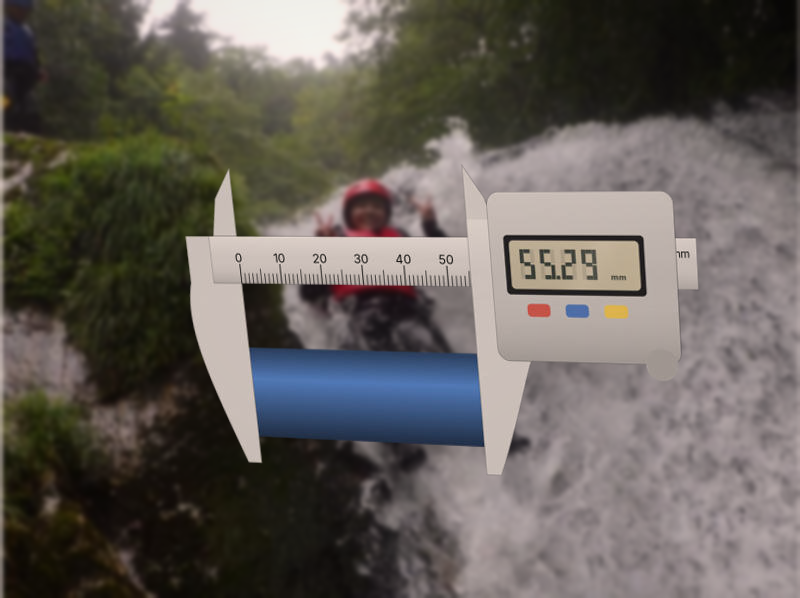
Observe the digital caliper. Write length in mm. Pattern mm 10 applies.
mm 55.29
